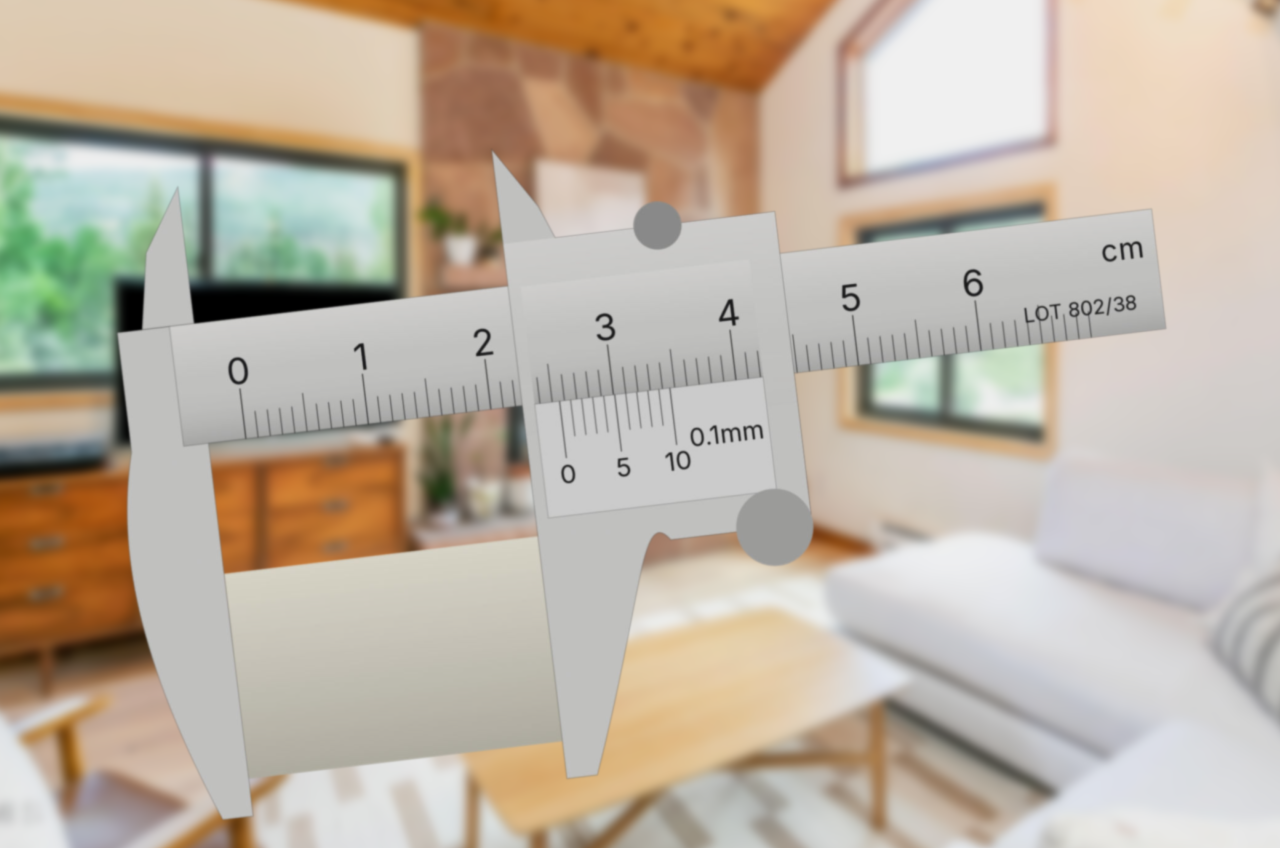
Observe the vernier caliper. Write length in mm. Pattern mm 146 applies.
mm 25.6
